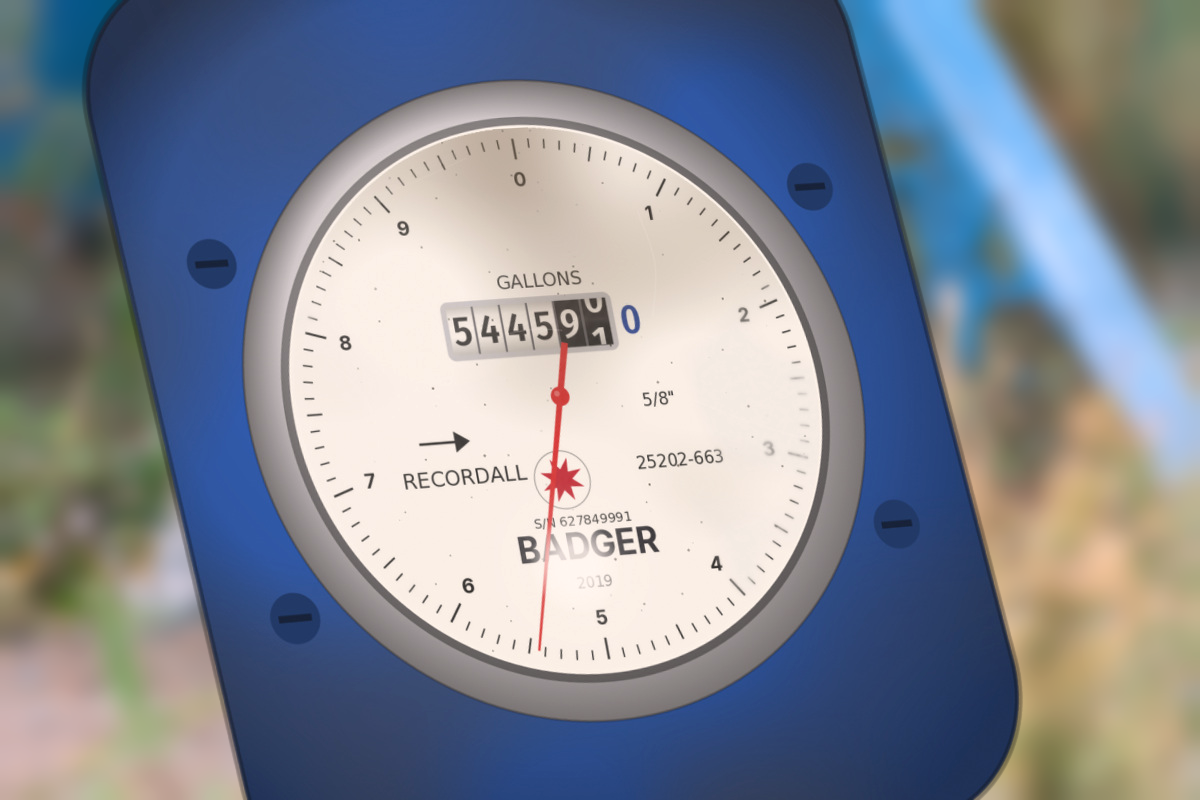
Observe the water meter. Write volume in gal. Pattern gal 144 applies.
gal 5445905.4
